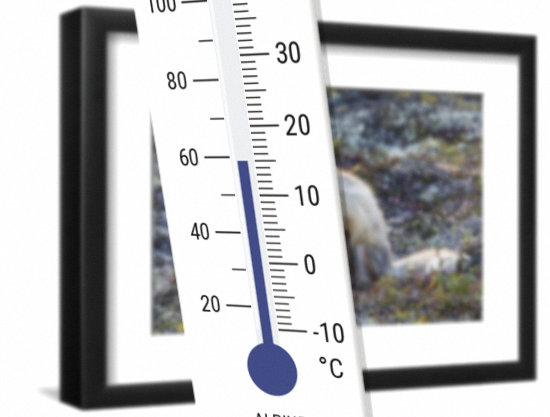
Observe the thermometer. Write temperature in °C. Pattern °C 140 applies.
°C 15
